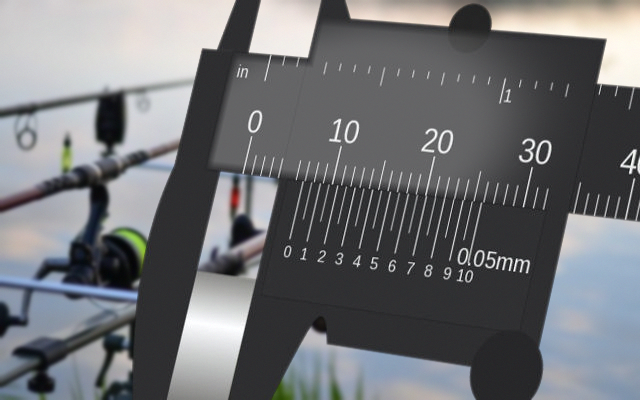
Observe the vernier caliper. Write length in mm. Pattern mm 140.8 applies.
mm 6.8
